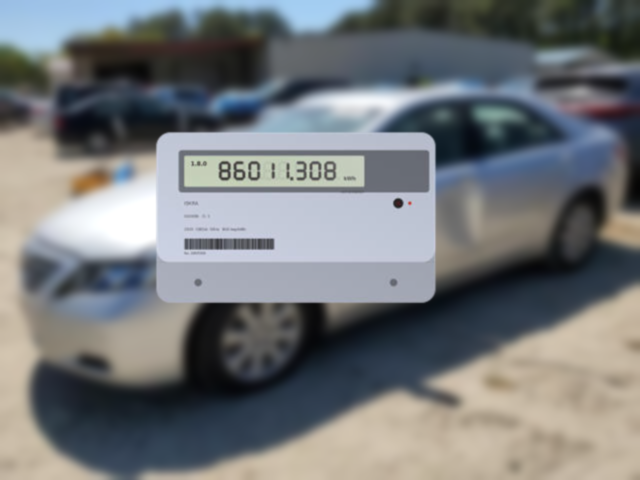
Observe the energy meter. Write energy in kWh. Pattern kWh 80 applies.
kWh 86011.308
